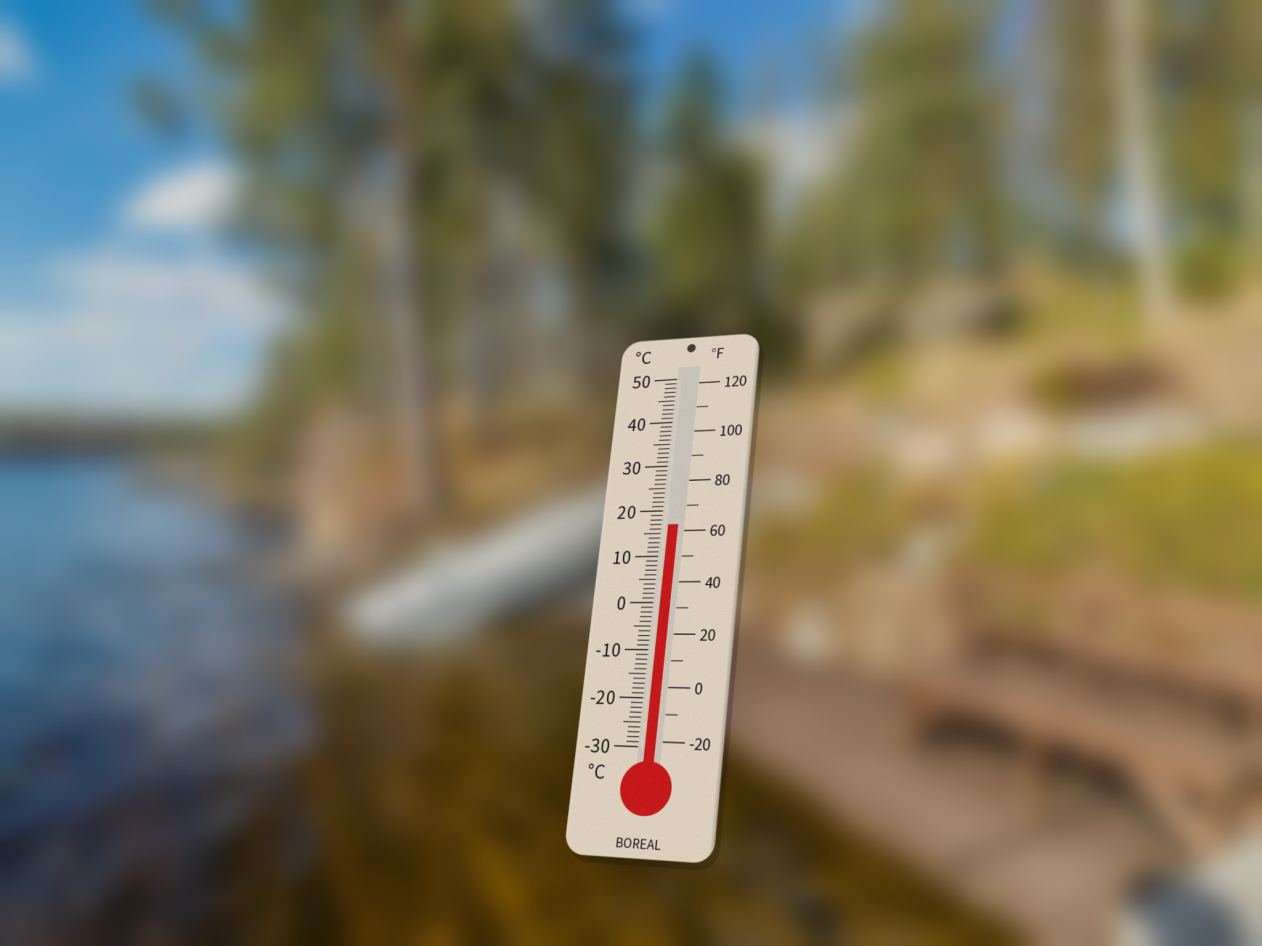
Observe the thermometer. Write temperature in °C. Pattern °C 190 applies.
°C 17
